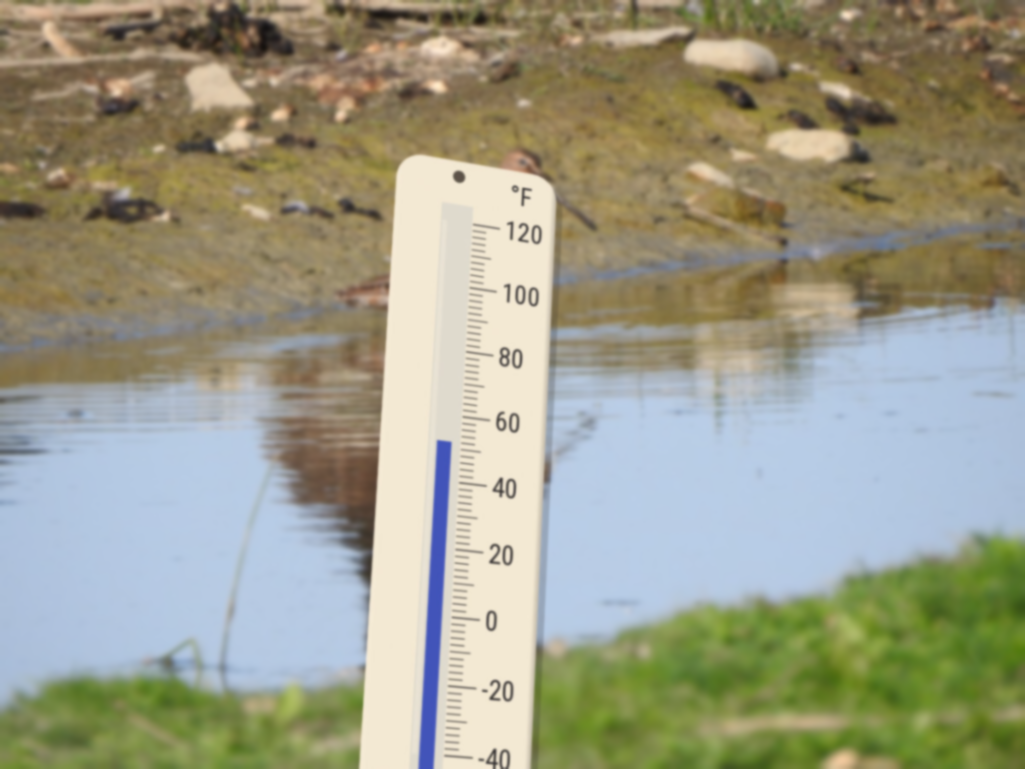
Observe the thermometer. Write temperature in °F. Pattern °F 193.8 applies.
°F 52
